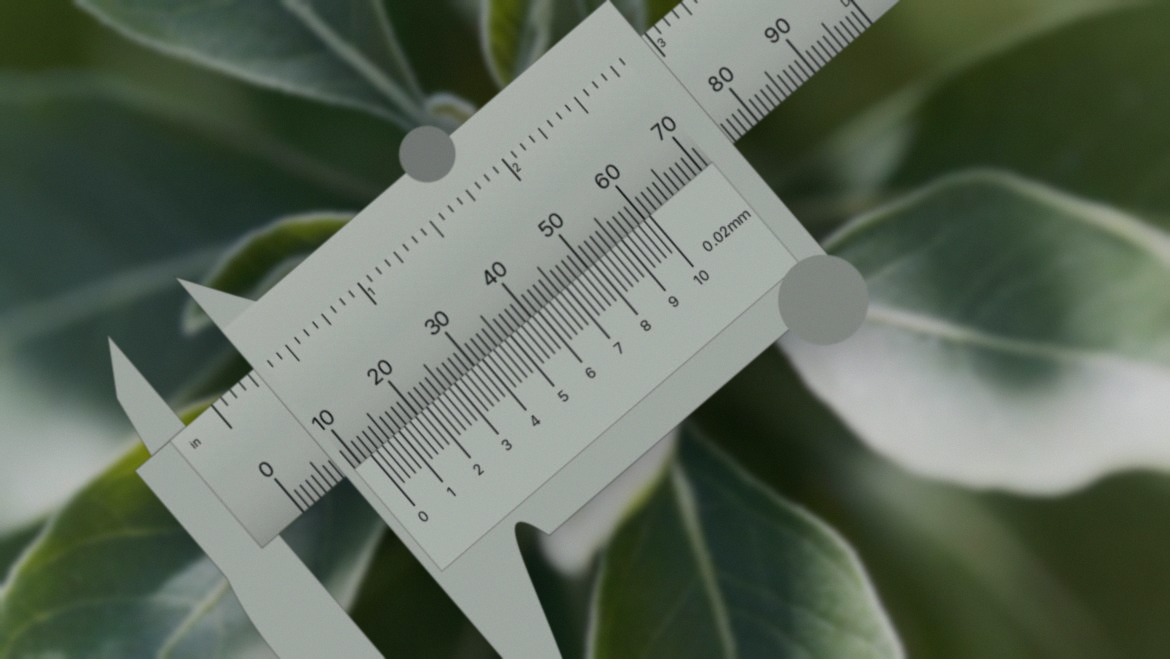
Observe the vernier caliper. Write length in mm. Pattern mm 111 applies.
mm 11.8
